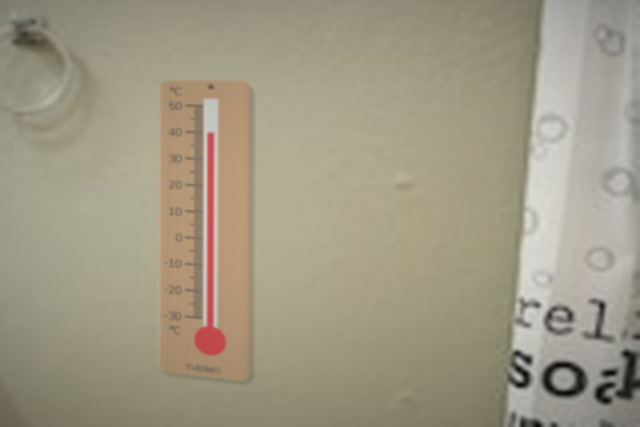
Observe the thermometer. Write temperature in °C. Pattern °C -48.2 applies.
°C 40
